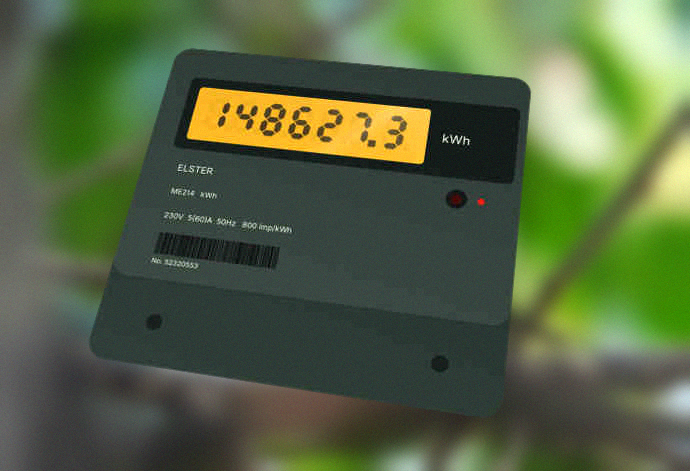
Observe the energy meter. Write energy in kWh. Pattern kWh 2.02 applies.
kWh 148627.3
